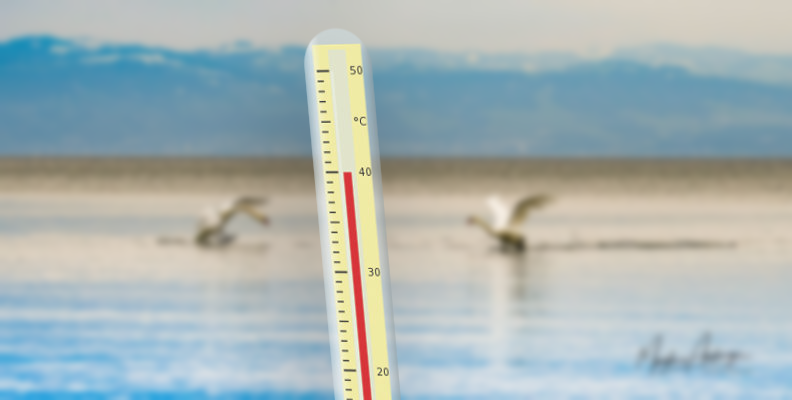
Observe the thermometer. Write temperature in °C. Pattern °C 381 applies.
°C 40
